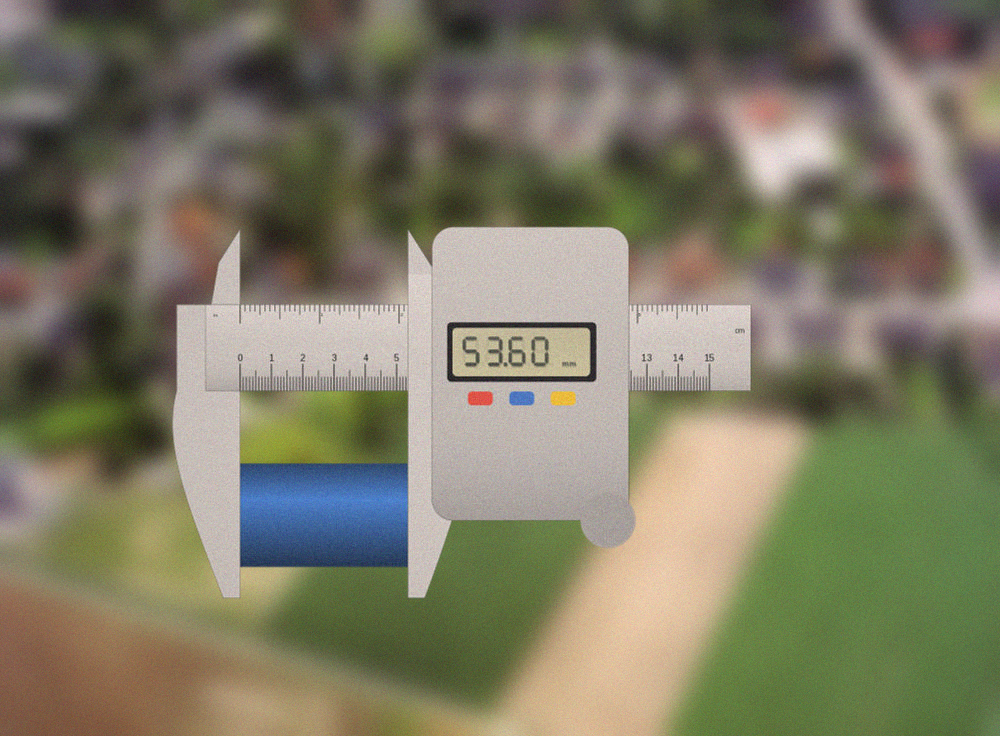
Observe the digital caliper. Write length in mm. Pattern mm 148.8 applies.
mm 53.60
